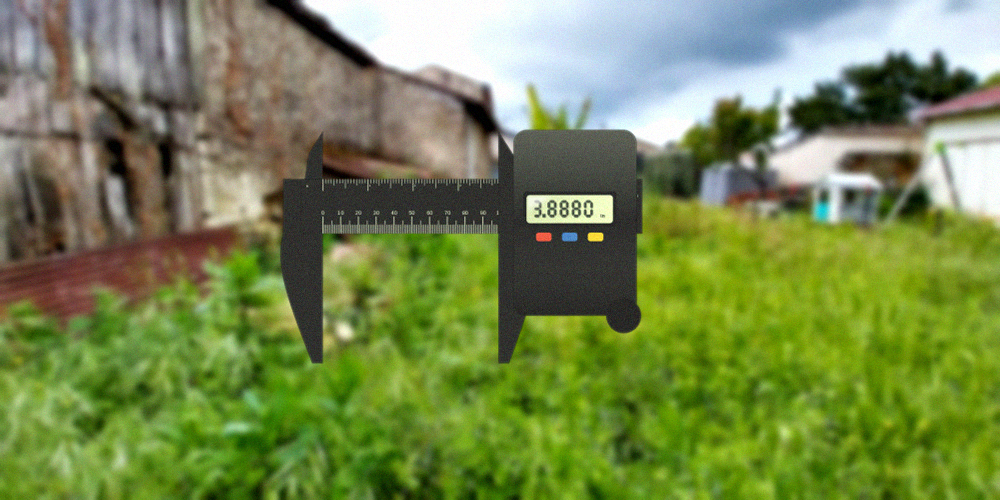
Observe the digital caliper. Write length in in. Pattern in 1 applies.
in 3.8880
